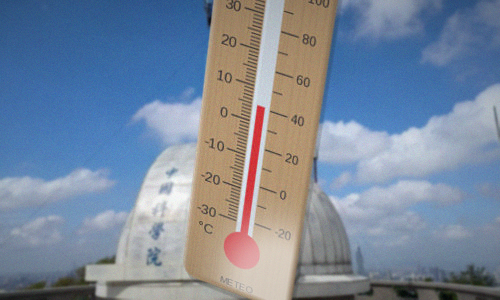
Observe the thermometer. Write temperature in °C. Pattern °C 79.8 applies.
°C 5
